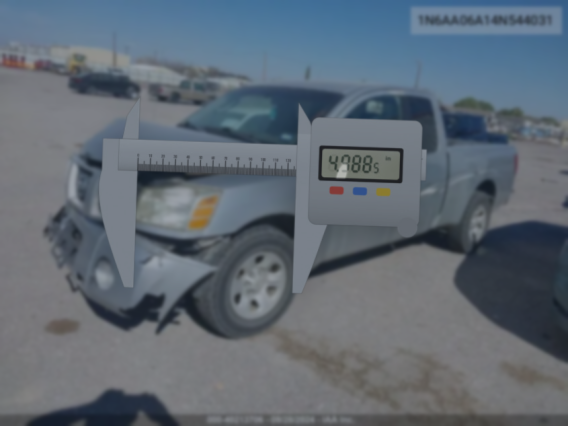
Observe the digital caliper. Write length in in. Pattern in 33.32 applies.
in 4.9885
